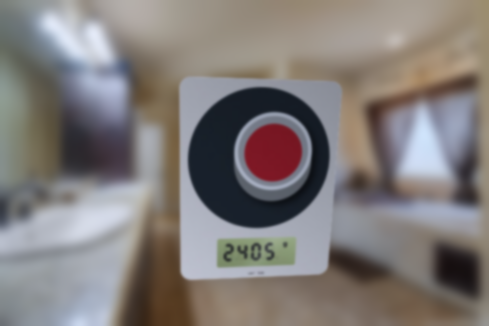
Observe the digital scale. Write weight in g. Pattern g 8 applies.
g 2405
